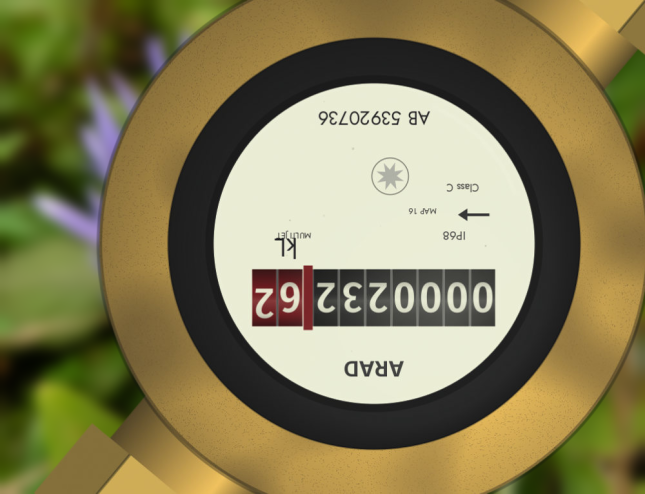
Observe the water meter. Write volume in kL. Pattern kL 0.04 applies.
kL 232.62
